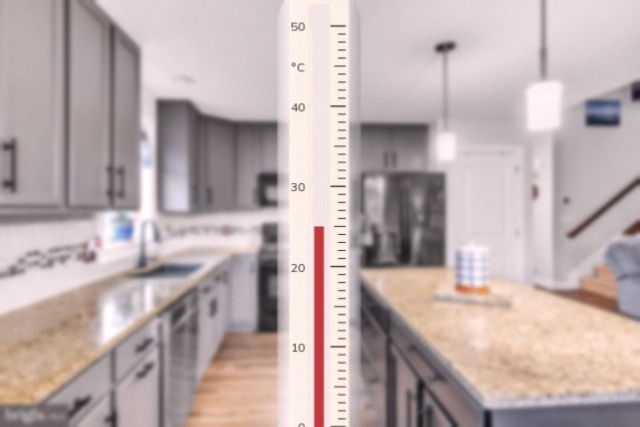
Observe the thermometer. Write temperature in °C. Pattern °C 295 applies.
°C 25
